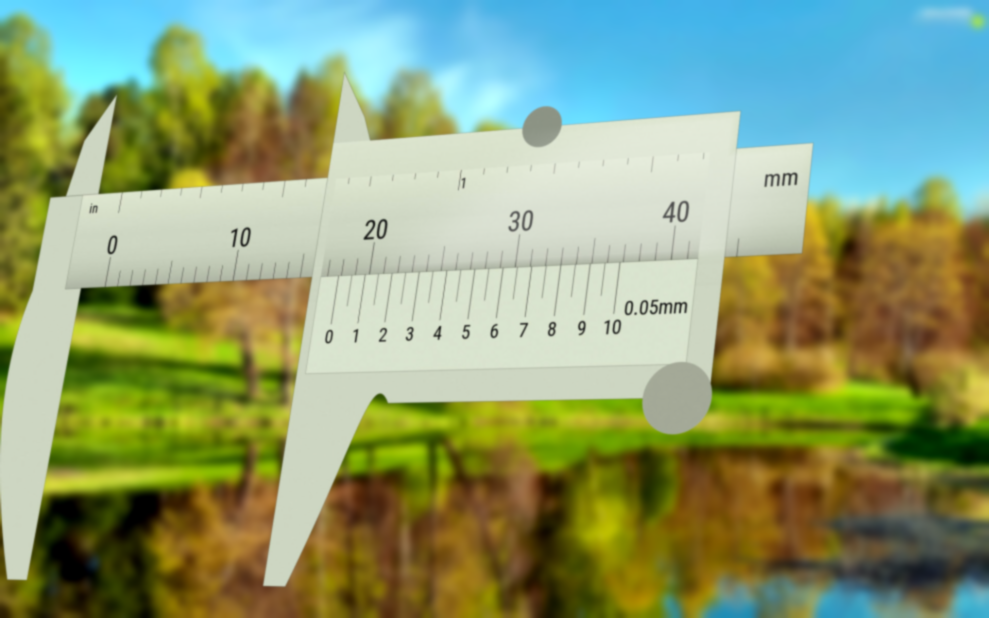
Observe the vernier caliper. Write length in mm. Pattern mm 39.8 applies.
mm 17.8
